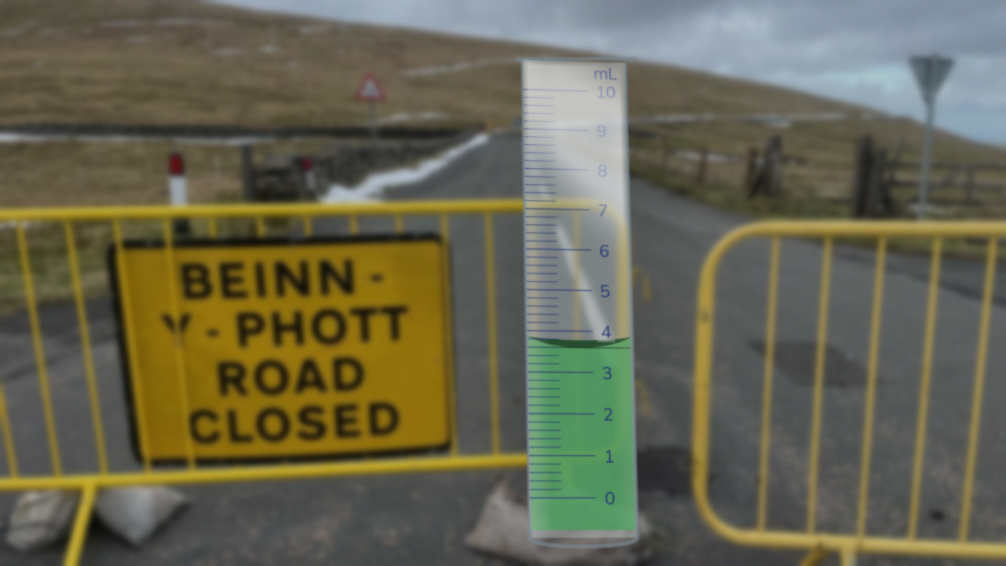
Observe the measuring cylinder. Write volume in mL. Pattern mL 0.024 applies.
mL 3.6
